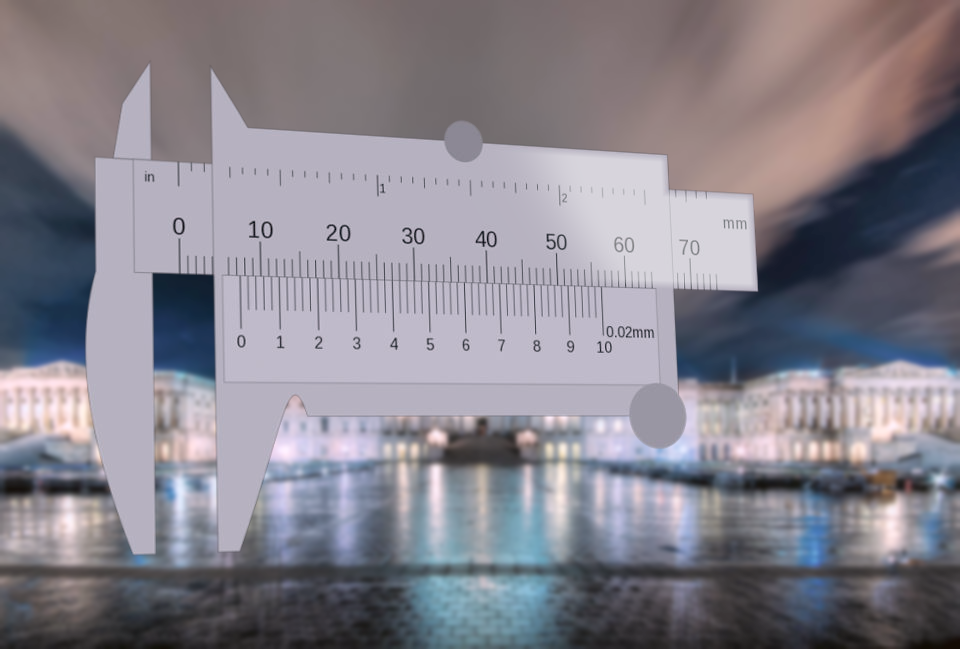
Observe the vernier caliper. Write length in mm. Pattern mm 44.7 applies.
mm 7.4
